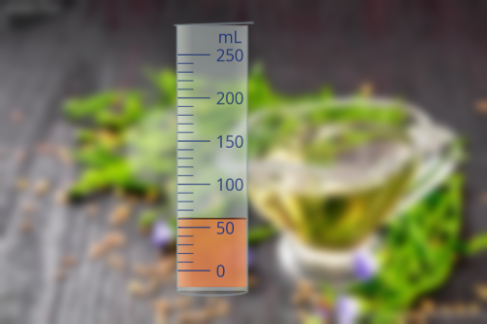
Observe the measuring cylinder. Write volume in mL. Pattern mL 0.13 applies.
mL 60
